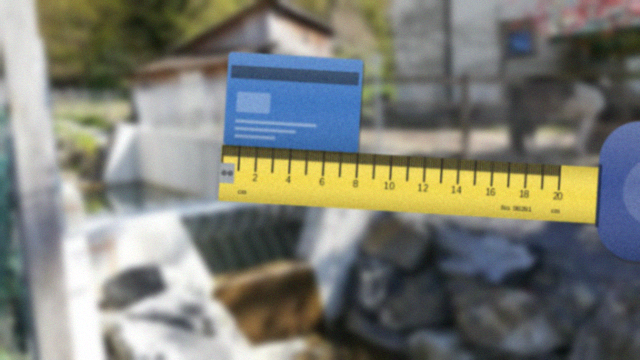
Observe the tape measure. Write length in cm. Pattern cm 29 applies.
cm 8
